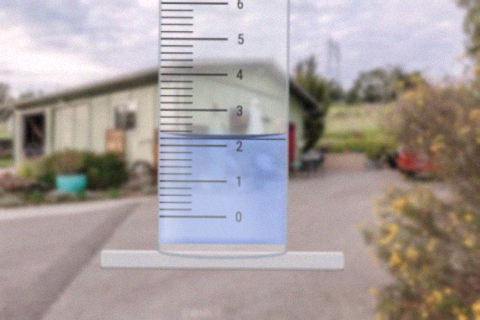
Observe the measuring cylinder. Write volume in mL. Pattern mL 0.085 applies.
mL 2.2
